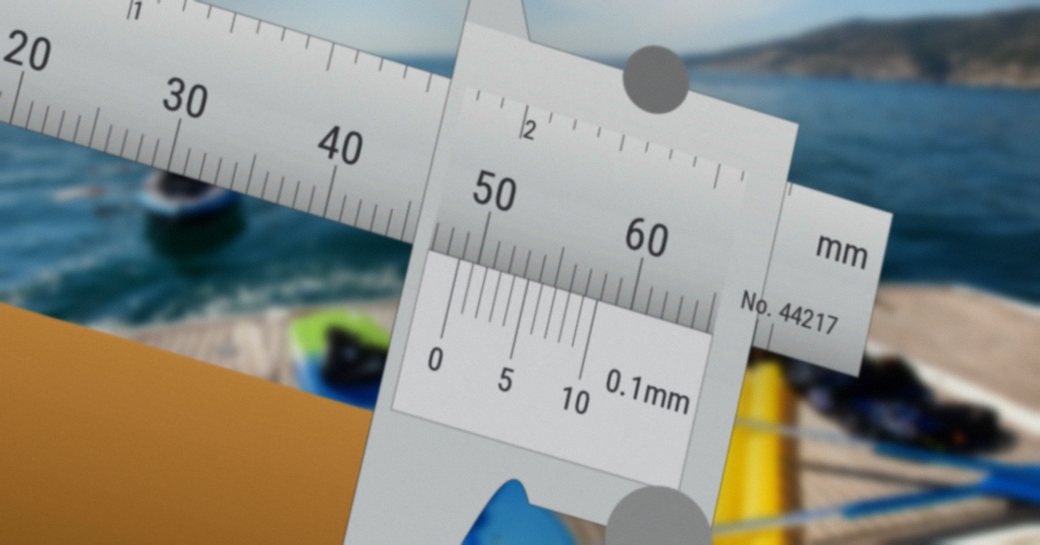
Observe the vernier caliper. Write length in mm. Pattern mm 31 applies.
mm 48.8
